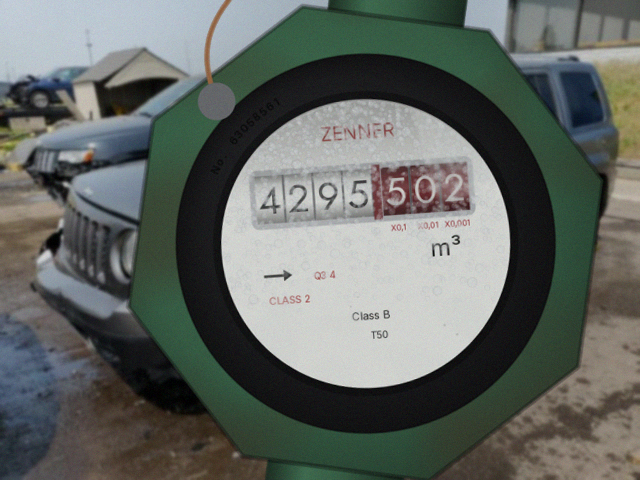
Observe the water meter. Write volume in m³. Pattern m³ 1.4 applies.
m³ 4295.502
